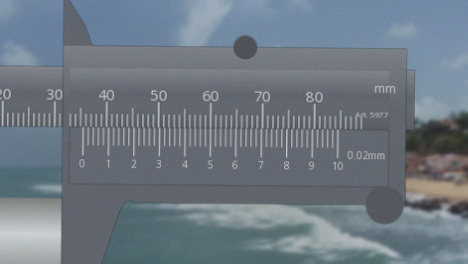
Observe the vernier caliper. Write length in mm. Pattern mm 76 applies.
mm 35.5
